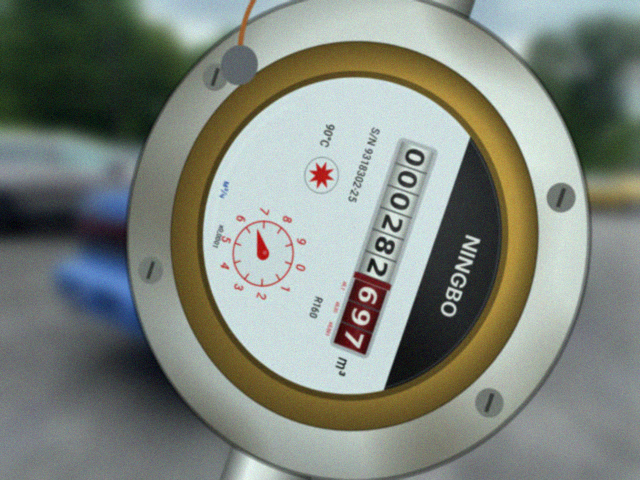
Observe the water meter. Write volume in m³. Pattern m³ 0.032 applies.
m³ 282.6976
